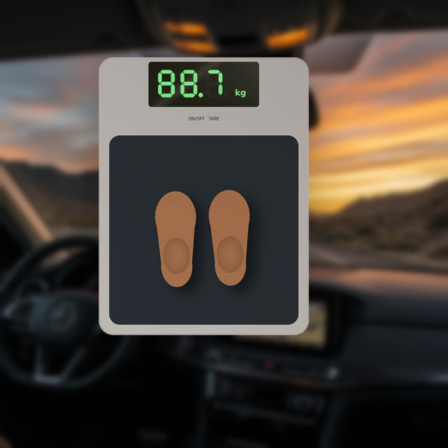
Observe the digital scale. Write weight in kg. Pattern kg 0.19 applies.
kg 88.7
